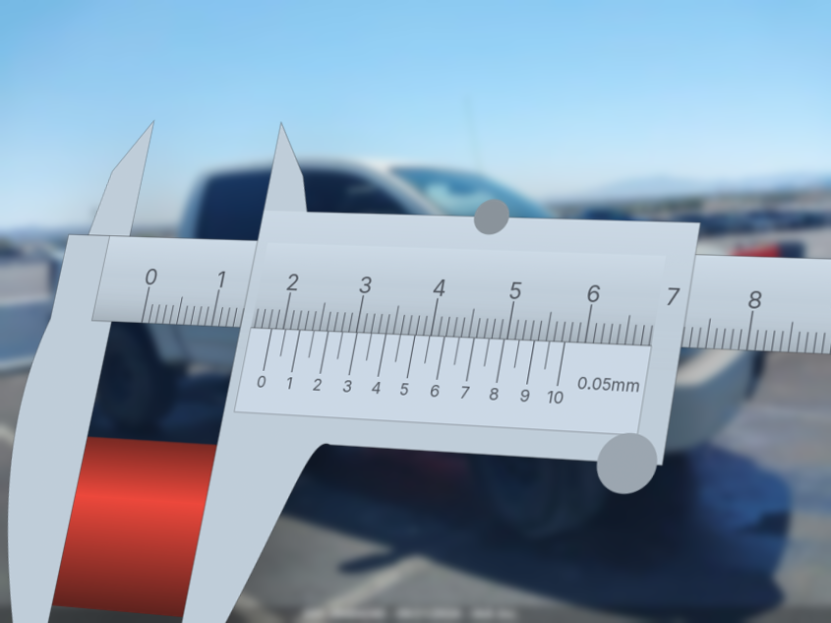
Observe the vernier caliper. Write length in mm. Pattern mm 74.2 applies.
mm 18.4
